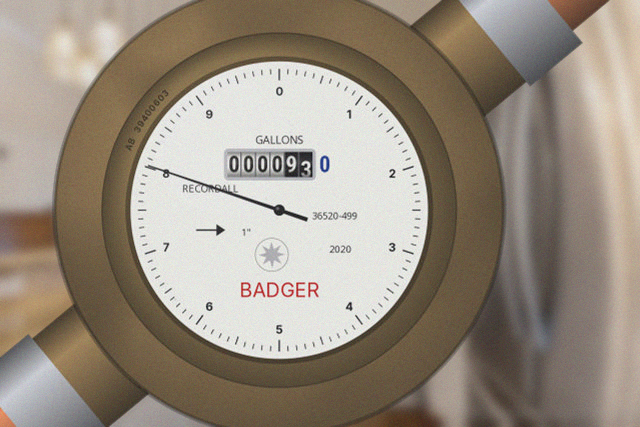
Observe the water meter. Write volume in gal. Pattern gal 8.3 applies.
gal 928.0
